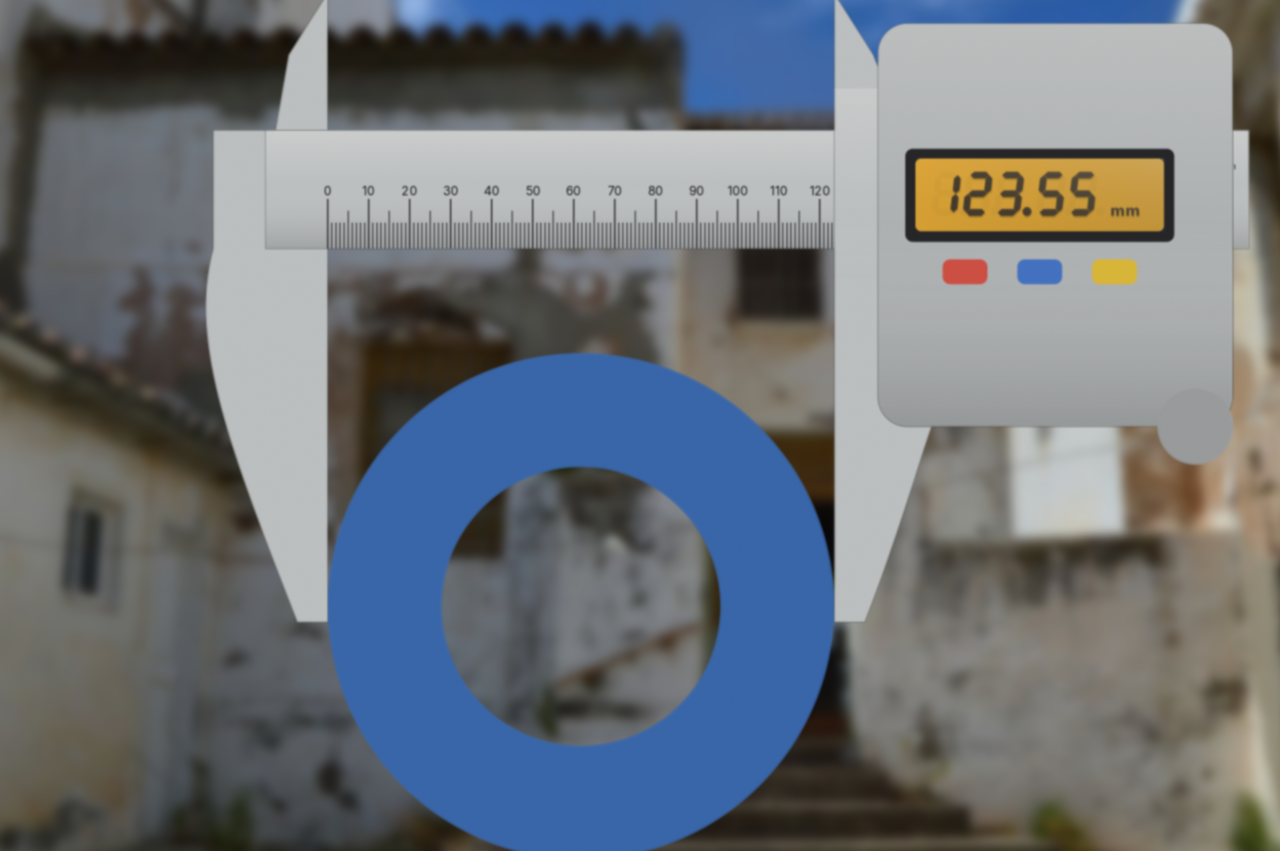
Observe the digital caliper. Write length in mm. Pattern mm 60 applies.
mm 123.55
